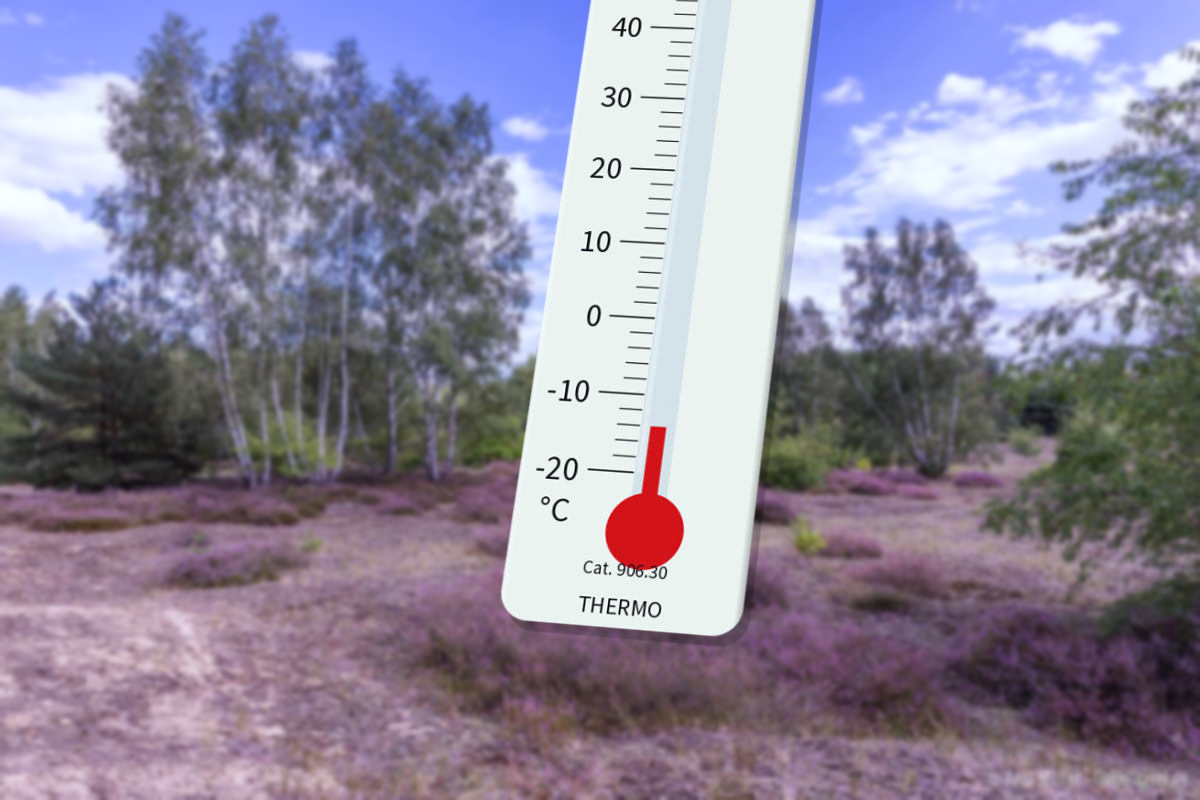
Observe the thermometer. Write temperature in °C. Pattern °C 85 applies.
°C -14
